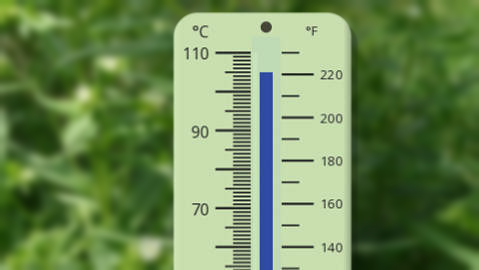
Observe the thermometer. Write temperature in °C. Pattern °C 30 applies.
°C 105
